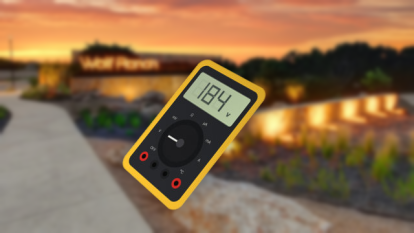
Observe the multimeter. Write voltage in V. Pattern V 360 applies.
V 184
